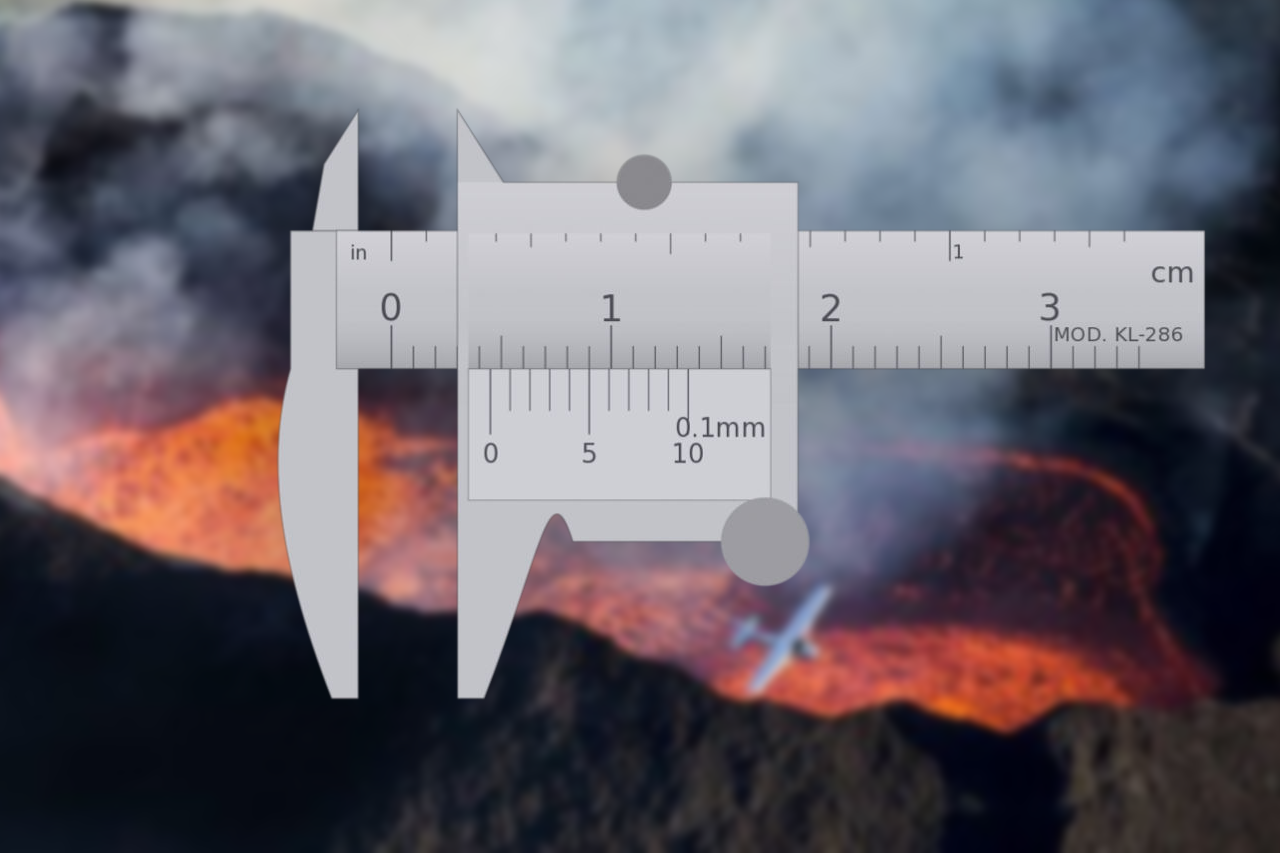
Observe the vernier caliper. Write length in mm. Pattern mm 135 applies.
mm 4.5
